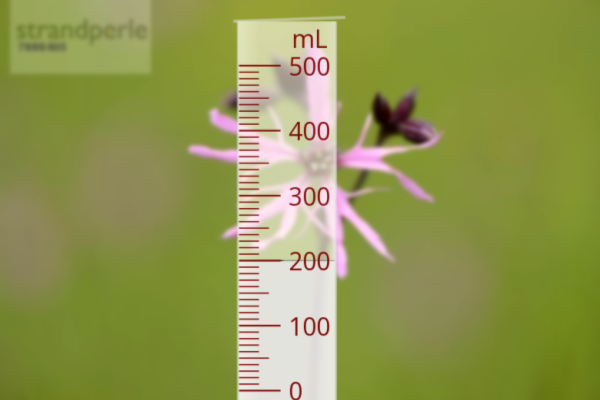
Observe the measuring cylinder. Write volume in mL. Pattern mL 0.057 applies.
mL 200
